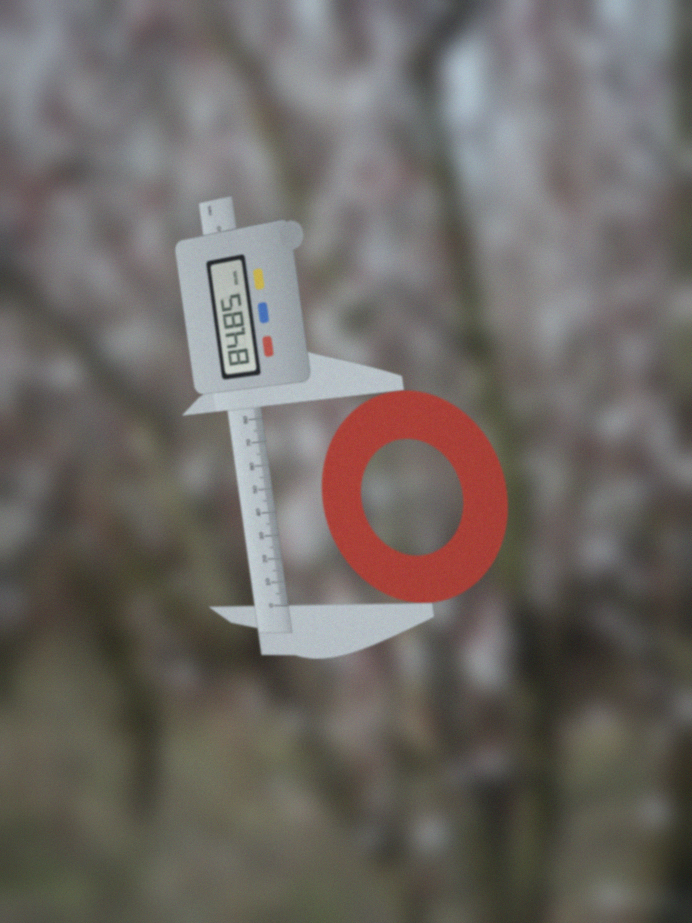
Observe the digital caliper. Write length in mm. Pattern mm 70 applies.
mm 84.85
